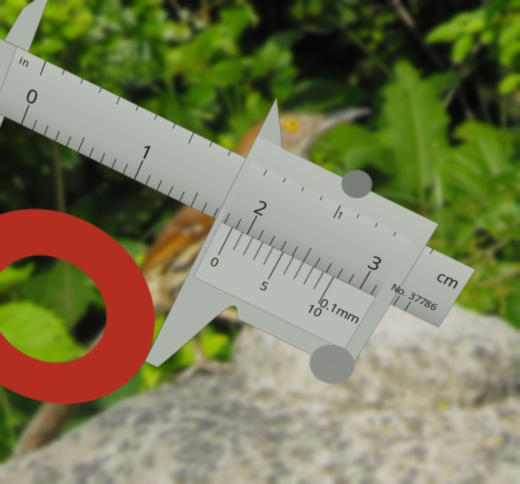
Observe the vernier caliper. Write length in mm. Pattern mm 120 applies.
mm 18.7
